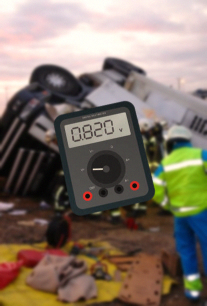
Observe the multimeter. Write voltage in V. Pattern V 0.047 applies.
V 0.820
